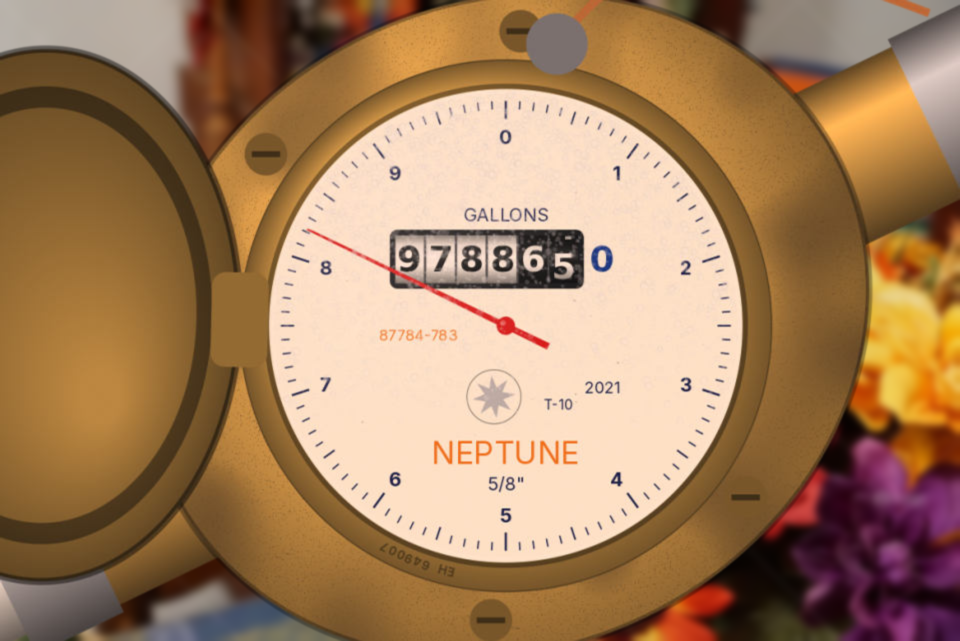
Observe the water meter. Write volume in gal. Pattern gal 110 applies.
gal 9788648.2
